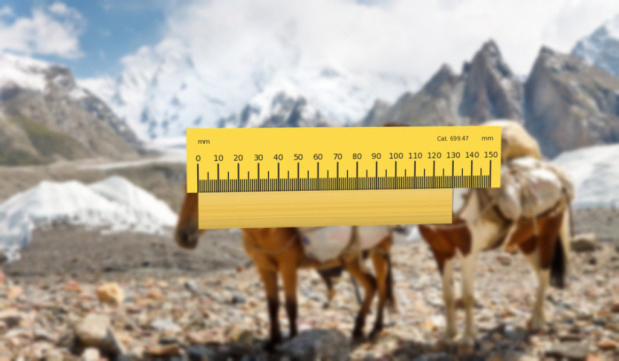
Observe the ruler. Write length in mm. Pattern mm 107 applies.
mm 130
